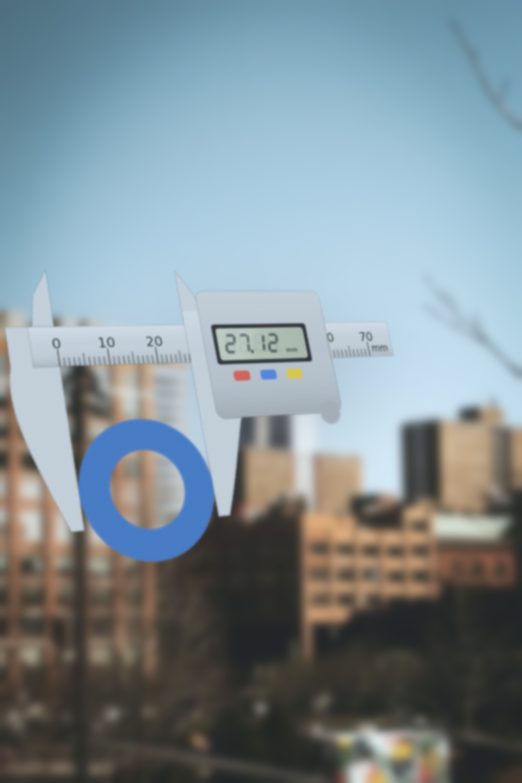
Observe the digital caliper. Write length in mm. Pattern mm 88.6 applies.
mm 27.12
